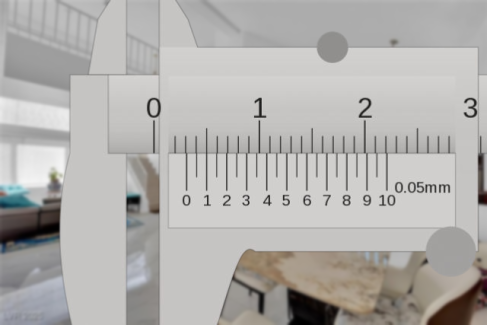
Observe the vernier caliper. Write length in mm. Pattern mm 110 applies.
mm 3.1
